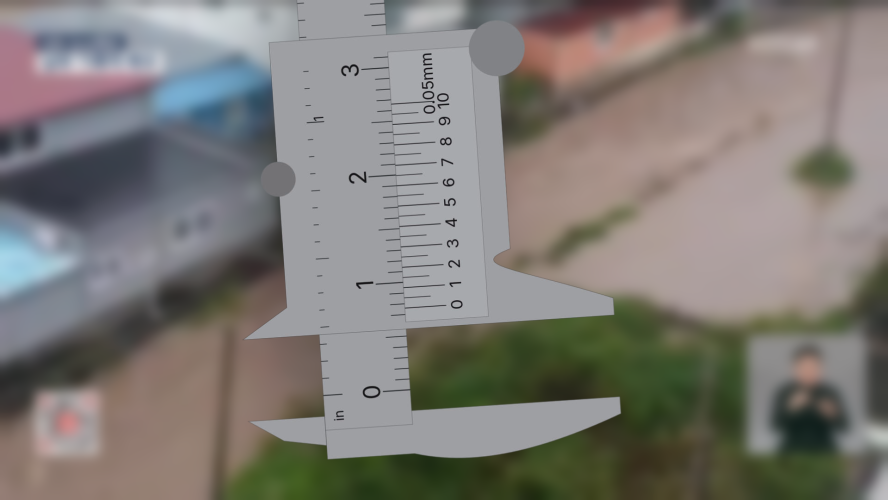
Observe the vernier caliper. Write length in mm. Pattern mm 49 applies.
mm 7.6
